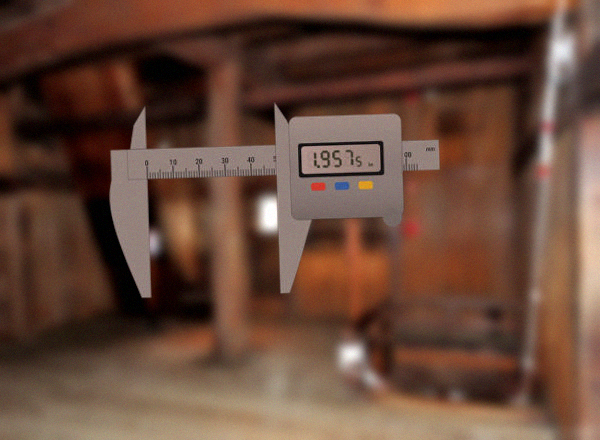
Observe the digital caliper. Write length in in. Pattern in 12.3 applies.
in 1.9575
